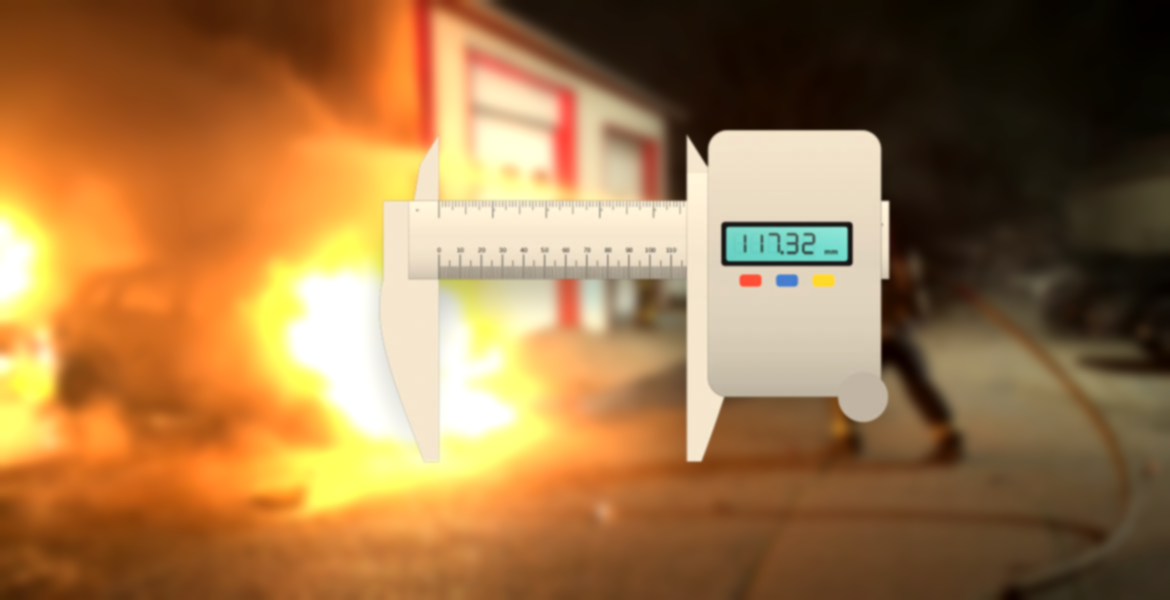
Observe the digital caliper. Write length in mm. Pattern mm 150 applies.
mm 117.32
